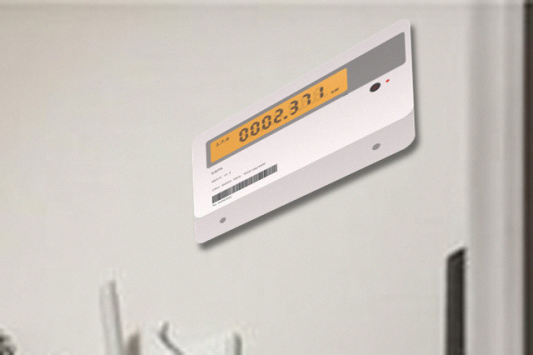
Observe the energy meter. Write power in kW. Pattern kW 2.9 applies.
kW 2.371
